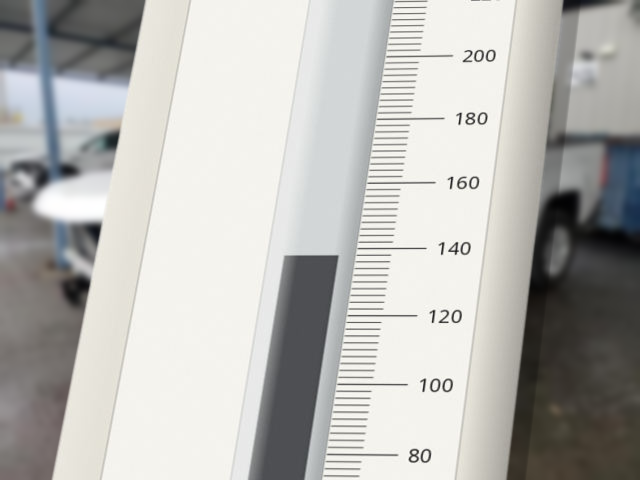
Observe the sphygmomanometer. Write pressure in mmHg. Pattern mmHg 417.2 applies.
mmHg 138
